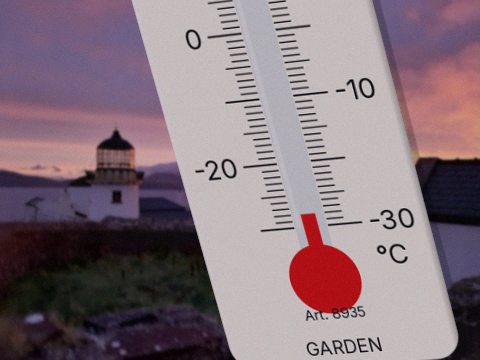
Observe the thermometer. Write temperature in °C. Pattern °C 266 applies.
°C -28
